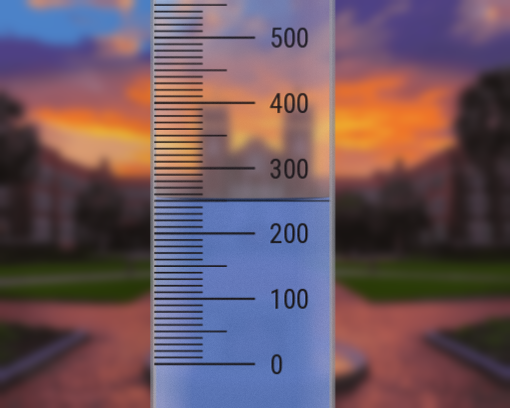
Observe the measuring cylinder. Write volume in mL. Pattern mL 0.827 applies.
mL 250
